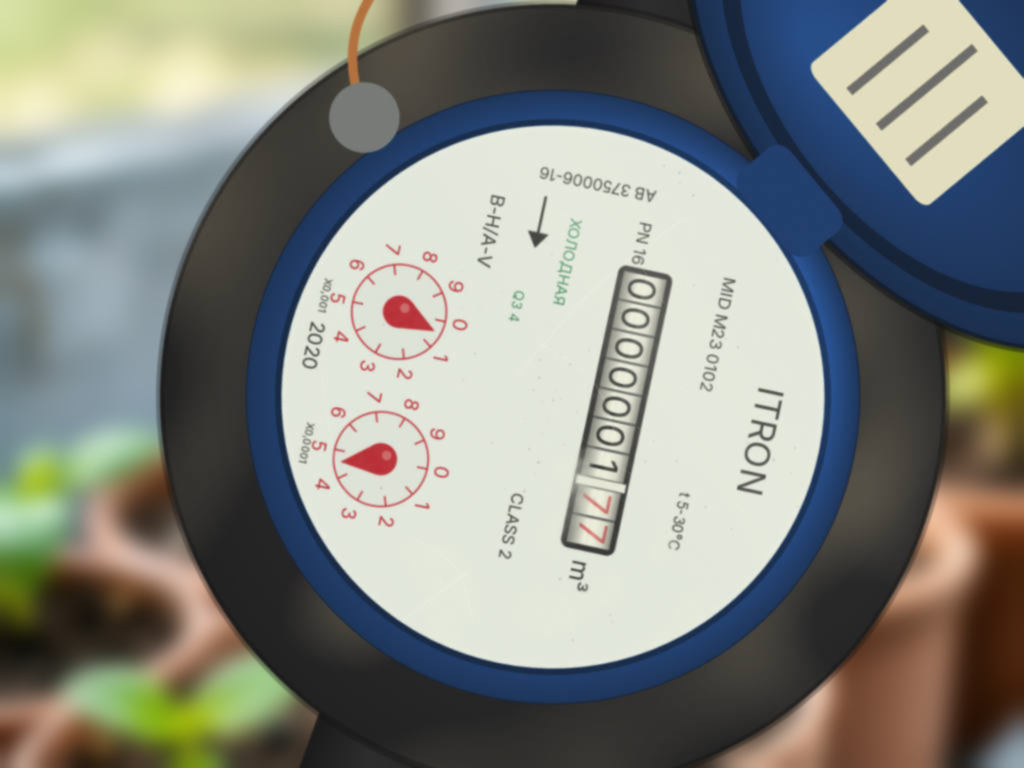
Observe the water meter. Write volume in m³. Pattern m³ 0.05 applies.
m³ 1.7704
